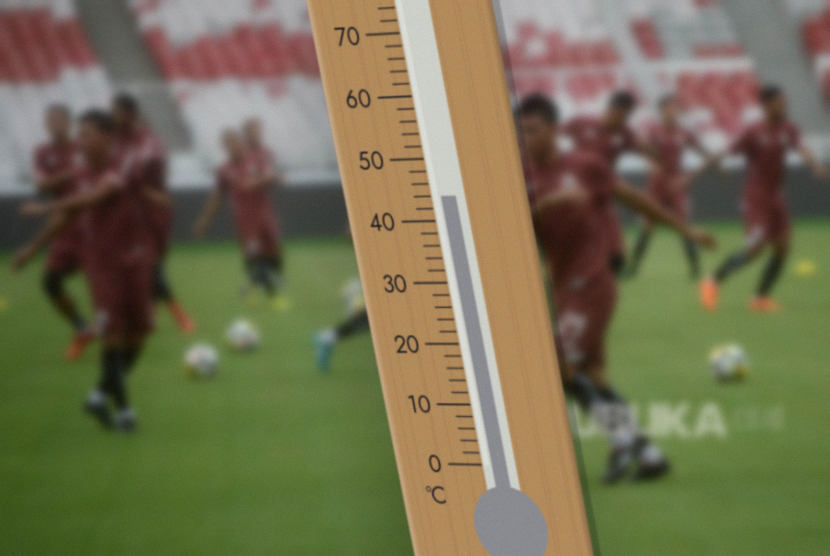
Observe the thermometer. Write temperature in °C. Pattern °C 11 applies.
°C 44
